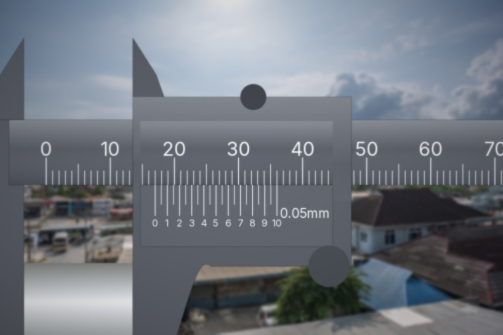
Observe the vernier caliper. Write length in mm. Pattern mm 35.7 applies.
mm 17.0
